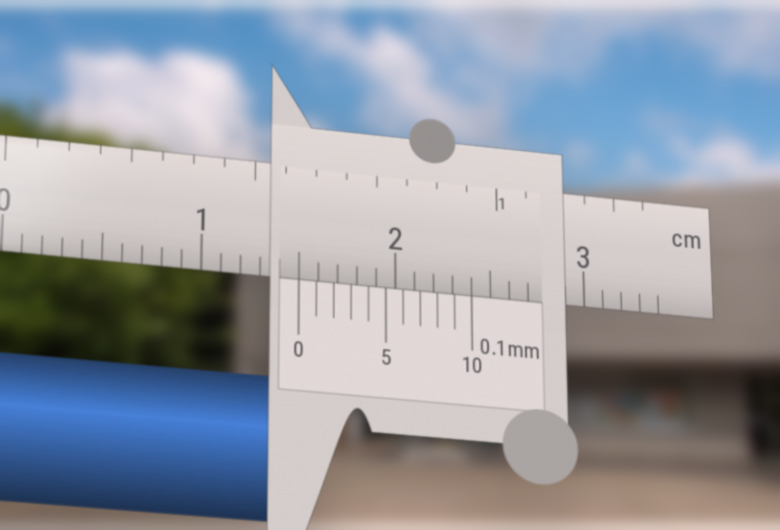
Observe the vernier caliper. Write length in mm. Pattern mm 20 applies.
mm 15.0
